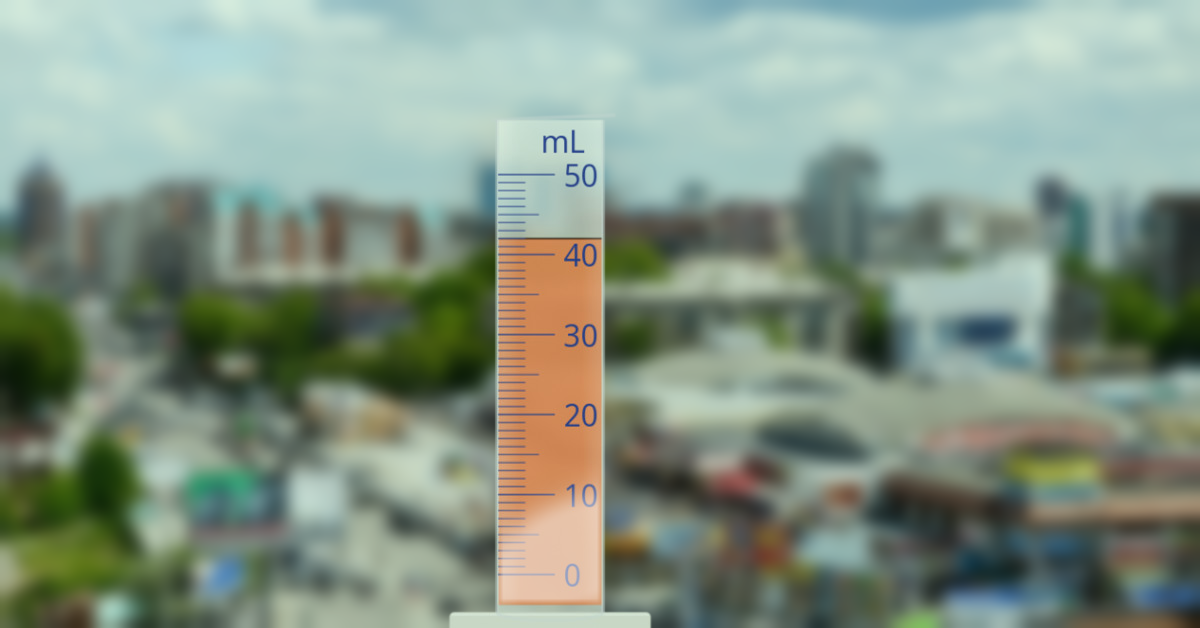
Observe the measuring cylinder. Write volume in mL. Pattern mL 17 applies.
mL 42
